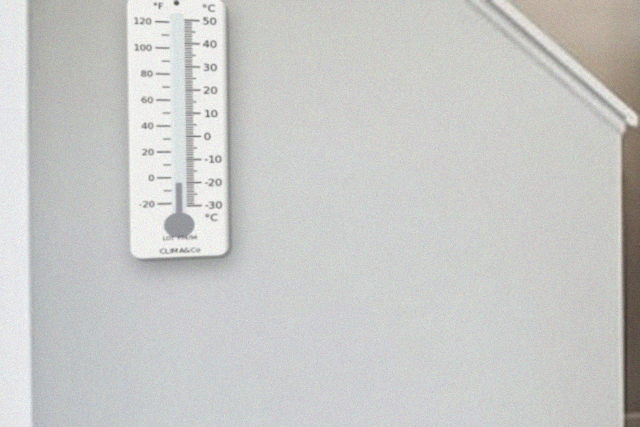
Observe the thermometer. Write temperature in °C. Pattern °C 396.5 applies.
°C -20
